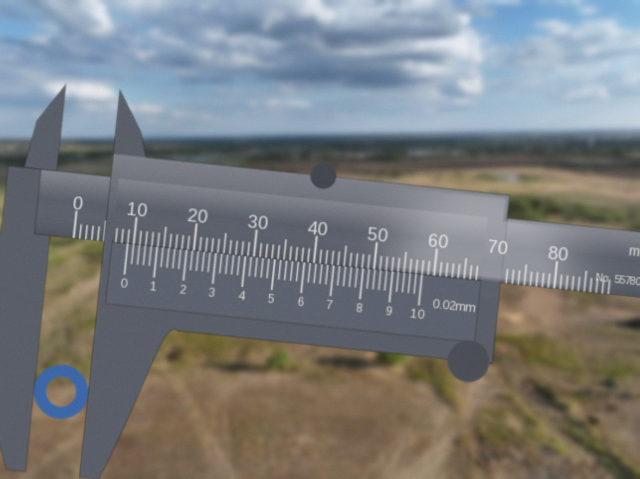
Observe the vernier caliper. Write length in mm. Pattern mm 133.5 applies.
mm 9.0
